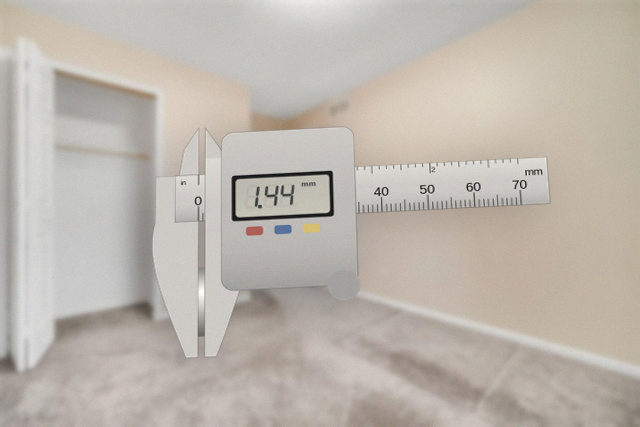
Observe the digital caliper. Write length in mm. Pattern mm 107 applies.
mm 1.44
